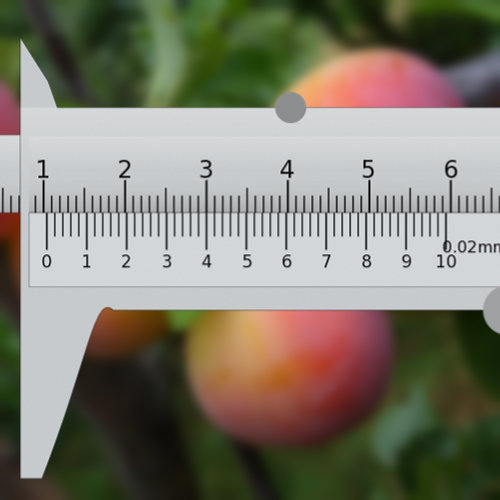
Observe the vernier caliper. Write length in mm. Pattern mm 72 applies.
mm 10.4
